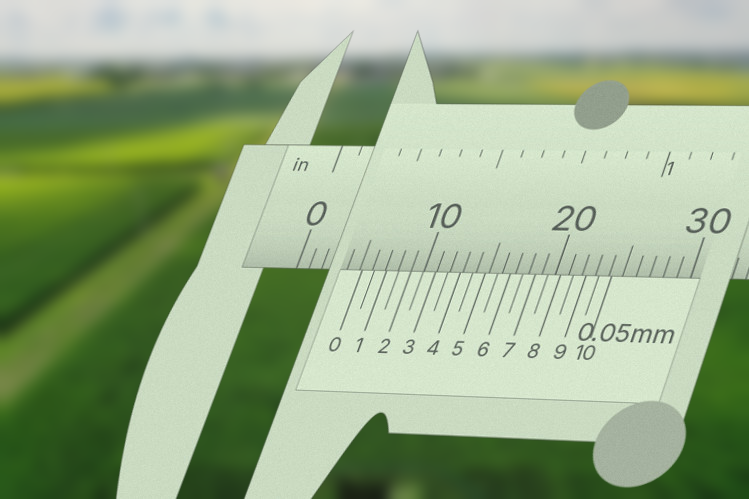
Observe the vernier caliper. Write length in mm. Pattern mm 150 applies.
mm 5.2
